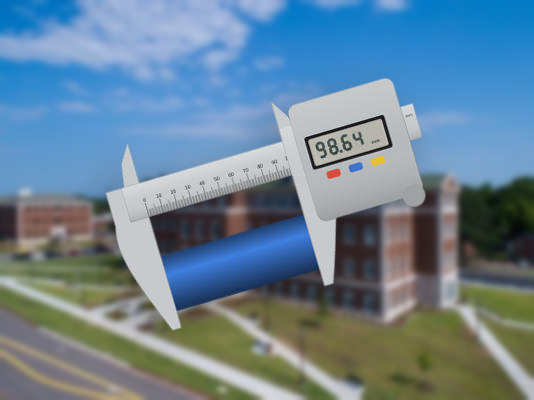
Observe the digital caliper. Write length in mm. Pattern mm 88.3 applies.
mm 98.64
